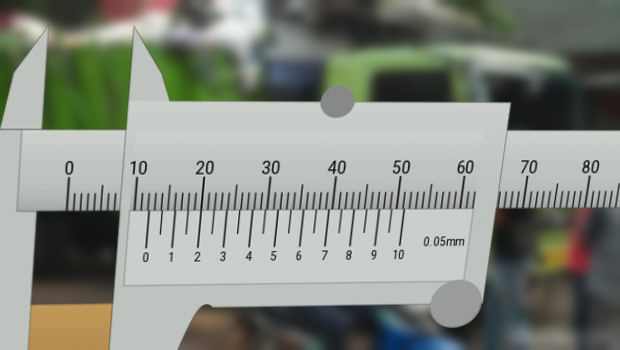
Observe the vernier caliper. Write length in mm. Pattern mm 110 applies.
mm 12.2
